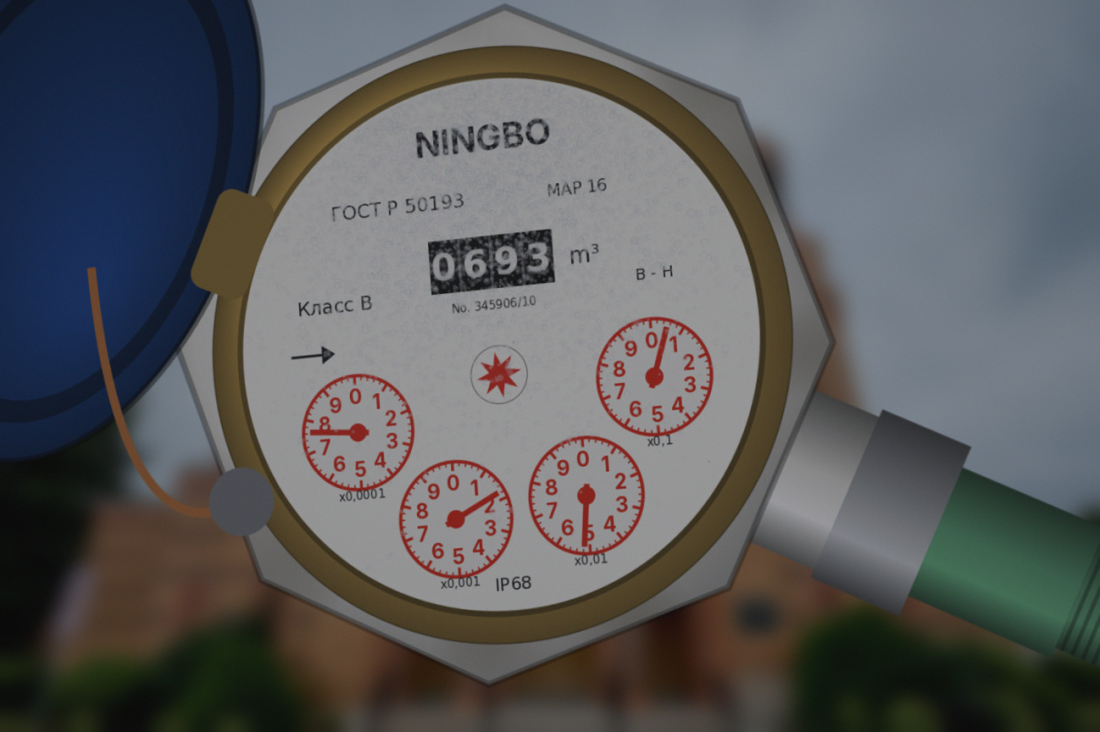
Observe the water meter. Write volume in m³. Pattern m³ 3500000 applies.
m³ 693.0517
